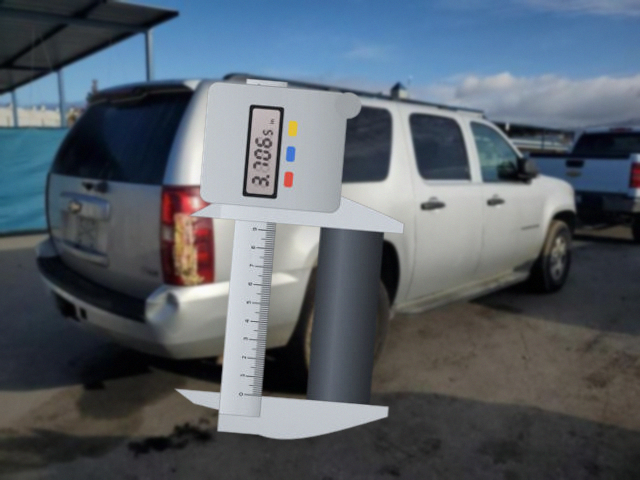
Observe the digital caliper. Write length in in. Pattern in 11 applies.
in 3.7065
